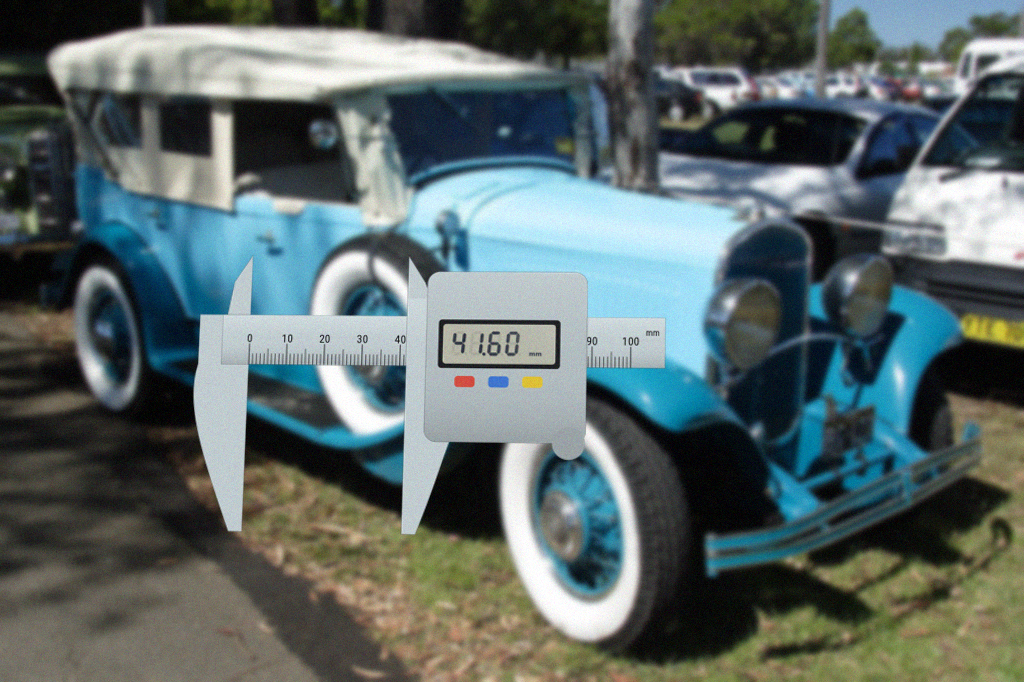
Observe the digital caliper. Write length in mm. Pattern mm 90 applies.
mm 41.60
